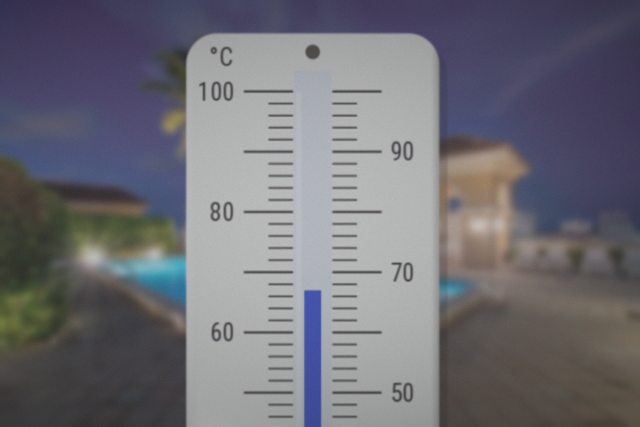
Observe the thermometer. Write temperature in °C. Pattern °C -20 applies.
°C 67
